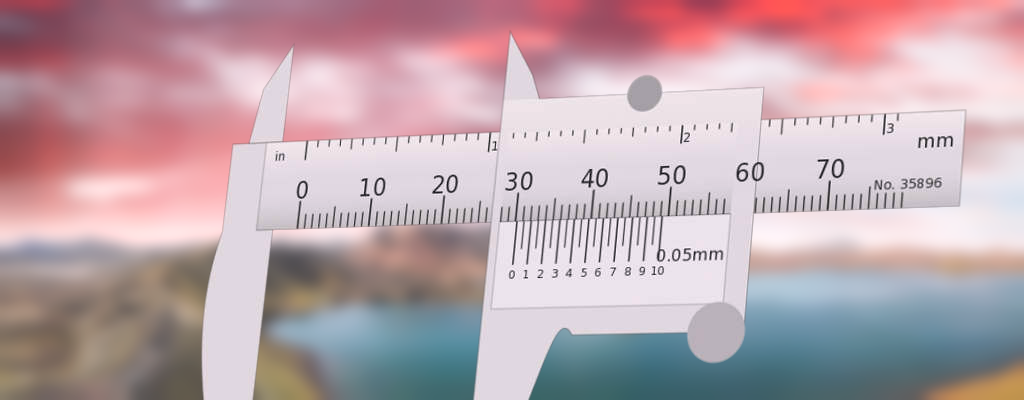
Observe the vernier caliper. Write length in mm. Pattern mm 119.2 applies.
mm 30.2
